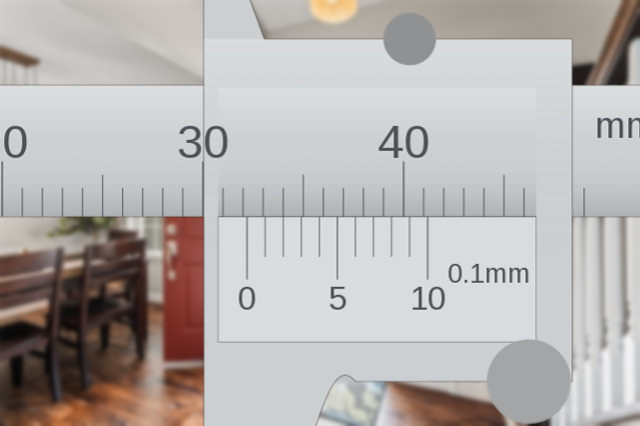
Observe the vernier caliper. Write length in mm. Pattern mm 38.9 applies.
mm 32.2
